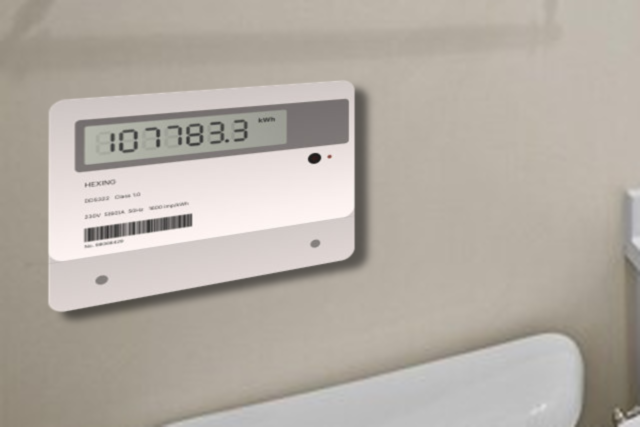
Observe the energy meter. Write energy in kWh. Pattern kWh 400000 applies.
kWh 107783.3
